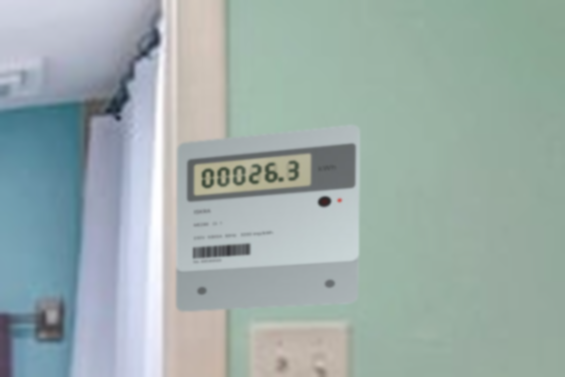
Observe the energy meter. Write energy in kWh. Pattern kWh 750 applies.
kWh 26.3
